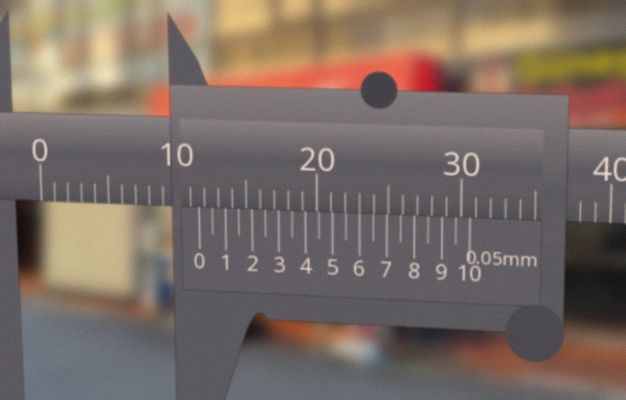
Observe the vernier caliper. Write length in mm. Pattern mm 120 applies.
mm 11.6
